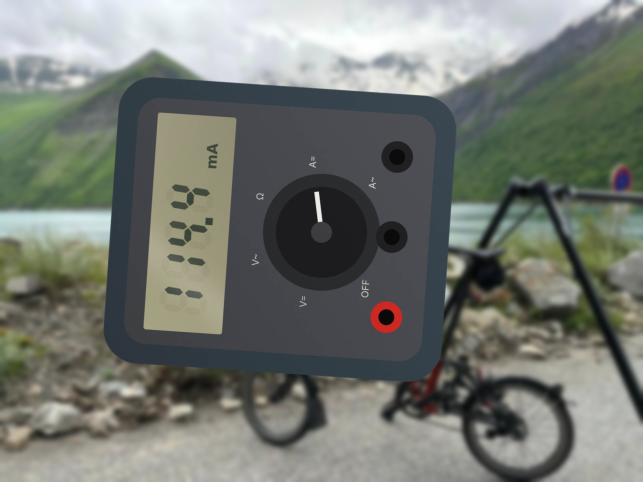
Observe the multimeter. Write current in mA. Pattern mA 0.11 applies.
mA 114.4
